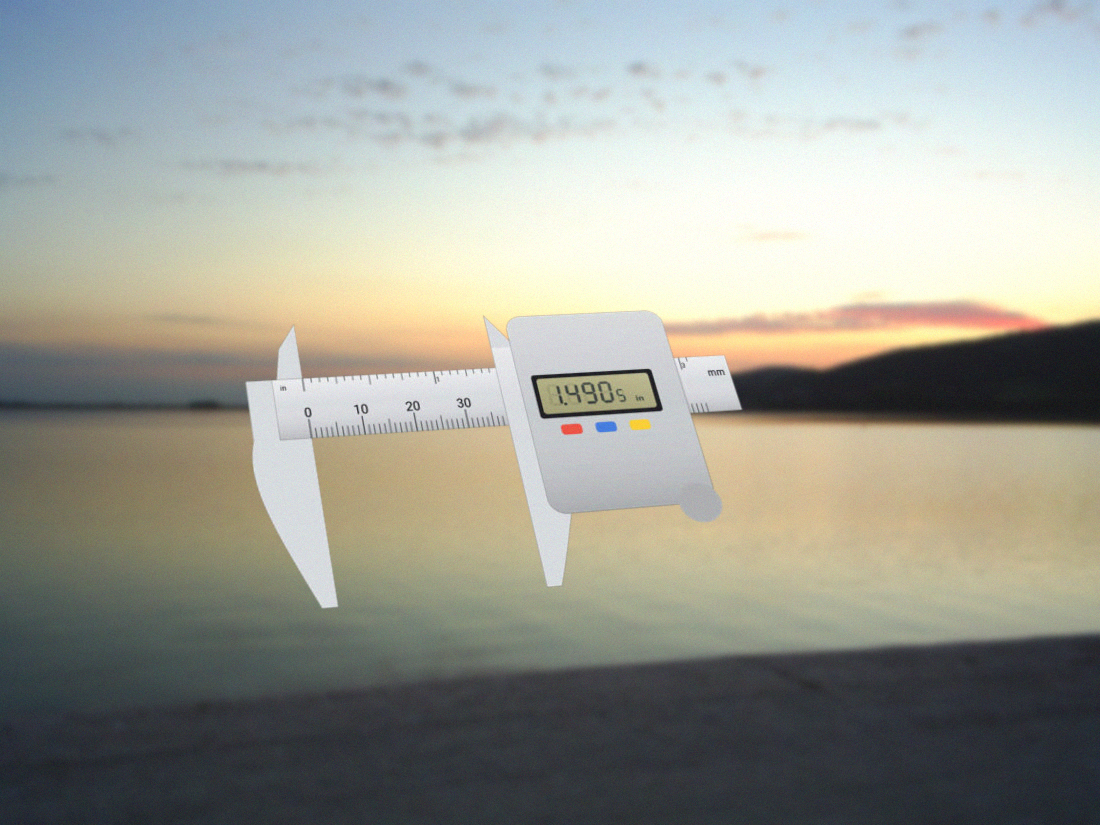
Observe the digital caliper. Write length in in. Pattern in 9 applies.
in 1.4905
